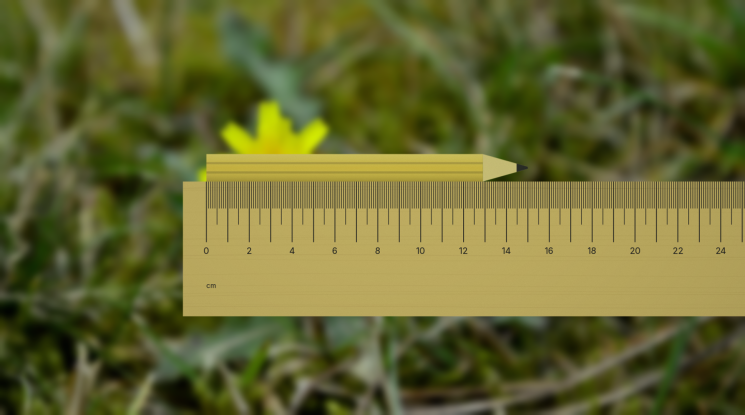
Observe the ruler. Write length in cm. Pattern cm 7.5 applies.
cm 15
